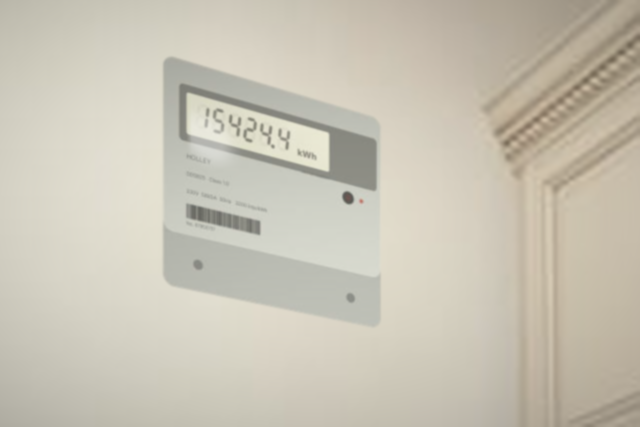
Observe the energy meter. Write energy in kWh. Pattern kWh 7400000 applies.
kWh 15424.4
